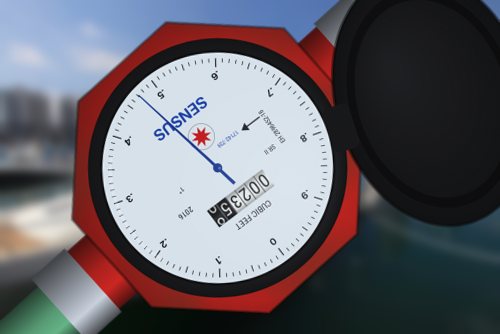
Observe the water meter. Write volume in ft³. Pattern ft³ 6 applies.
ft³ 2358.47
